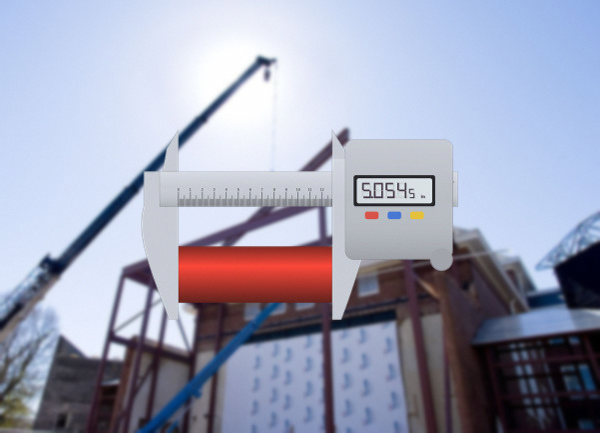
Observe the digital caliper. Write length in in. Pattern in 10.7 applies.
in 5.0545
